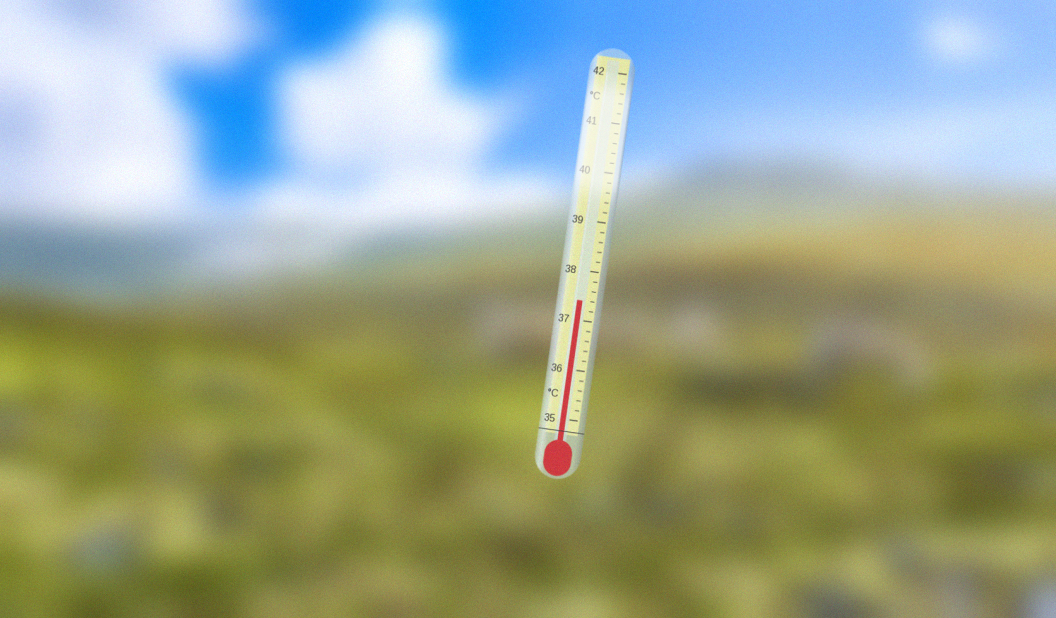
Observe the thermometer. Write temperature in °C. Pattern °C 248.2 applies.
°C 37.4
